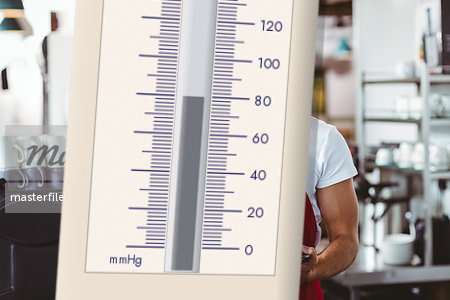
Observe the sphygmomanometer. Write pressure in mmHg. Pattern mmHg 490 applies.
mmHg 80
